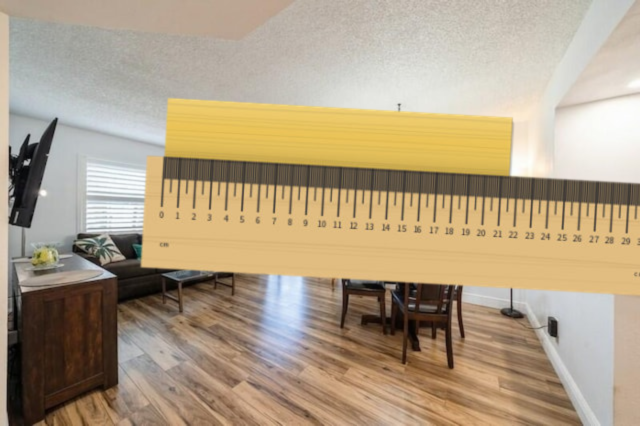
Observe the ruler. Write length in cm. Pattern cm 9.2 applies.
cm 21.5
